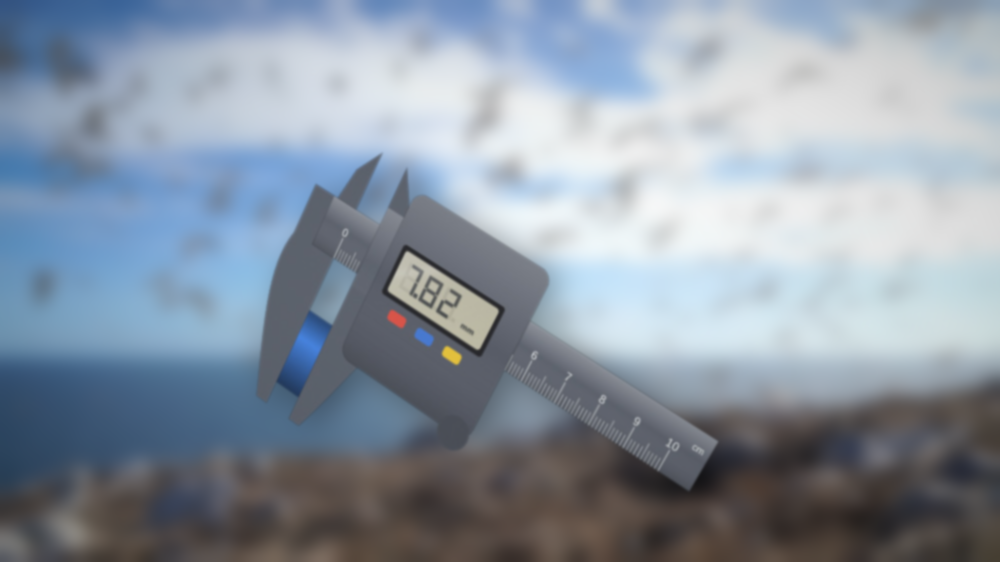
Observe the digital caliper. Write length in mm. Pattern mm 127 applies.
mm 7.82
